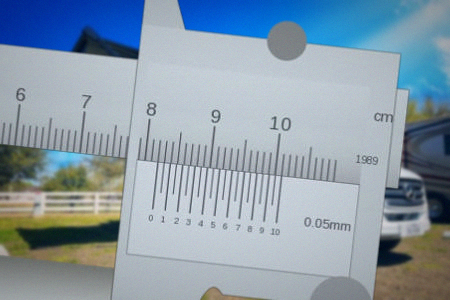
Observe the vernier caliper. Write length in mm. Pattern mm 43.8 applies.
mm 82.0
